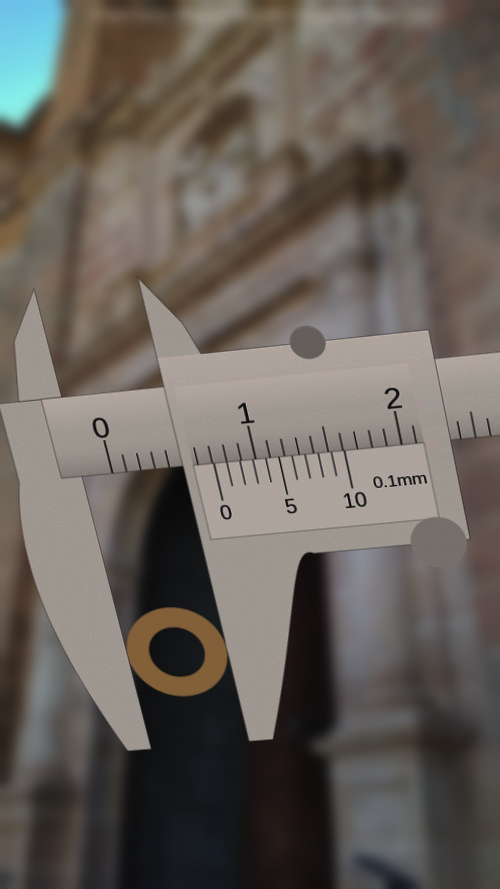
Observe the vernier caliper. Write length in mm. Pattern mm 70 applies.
mm 7.1
